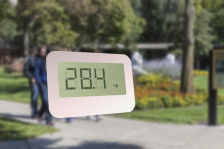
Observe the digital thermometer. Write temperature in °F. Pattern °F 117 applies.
°F 28.4
